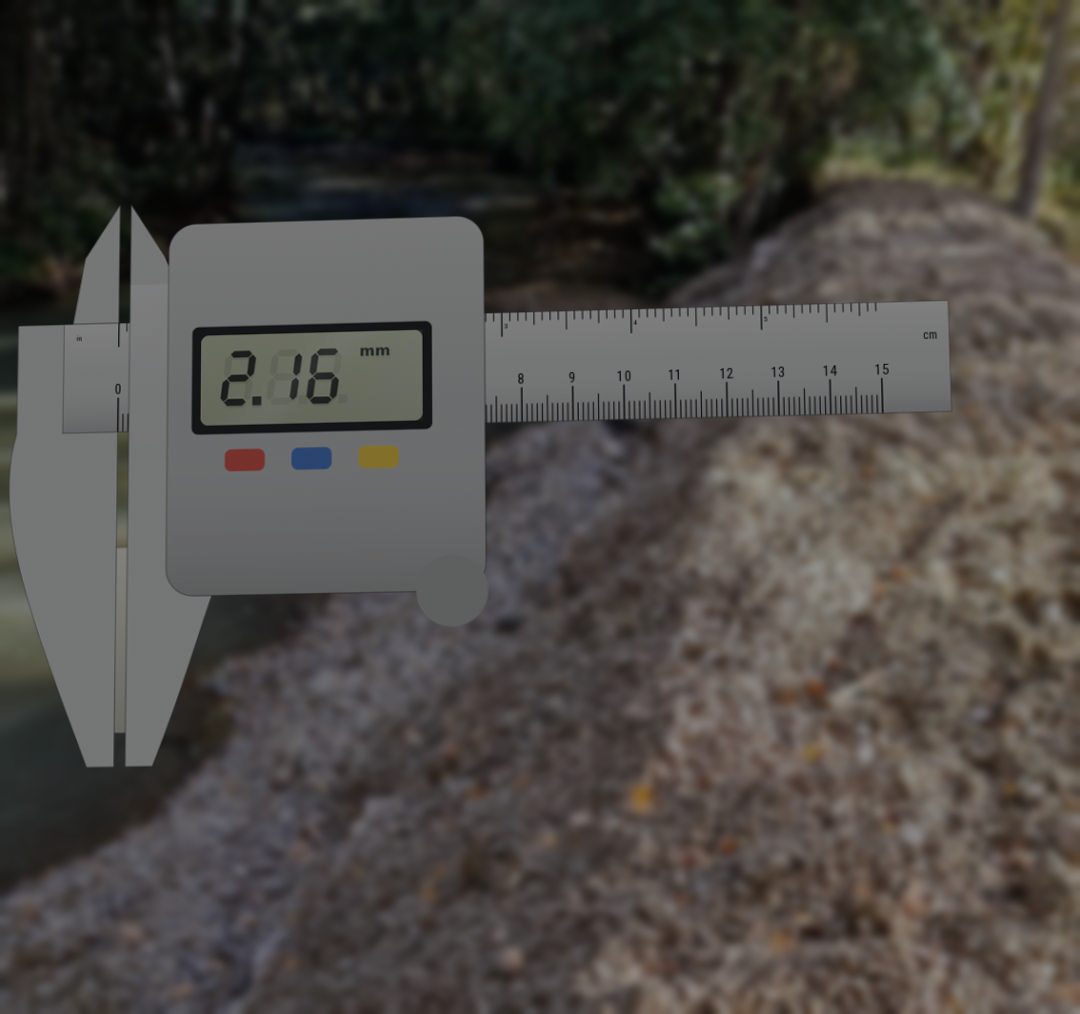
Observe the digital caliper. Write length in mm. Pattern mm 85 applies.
mm 2.16
